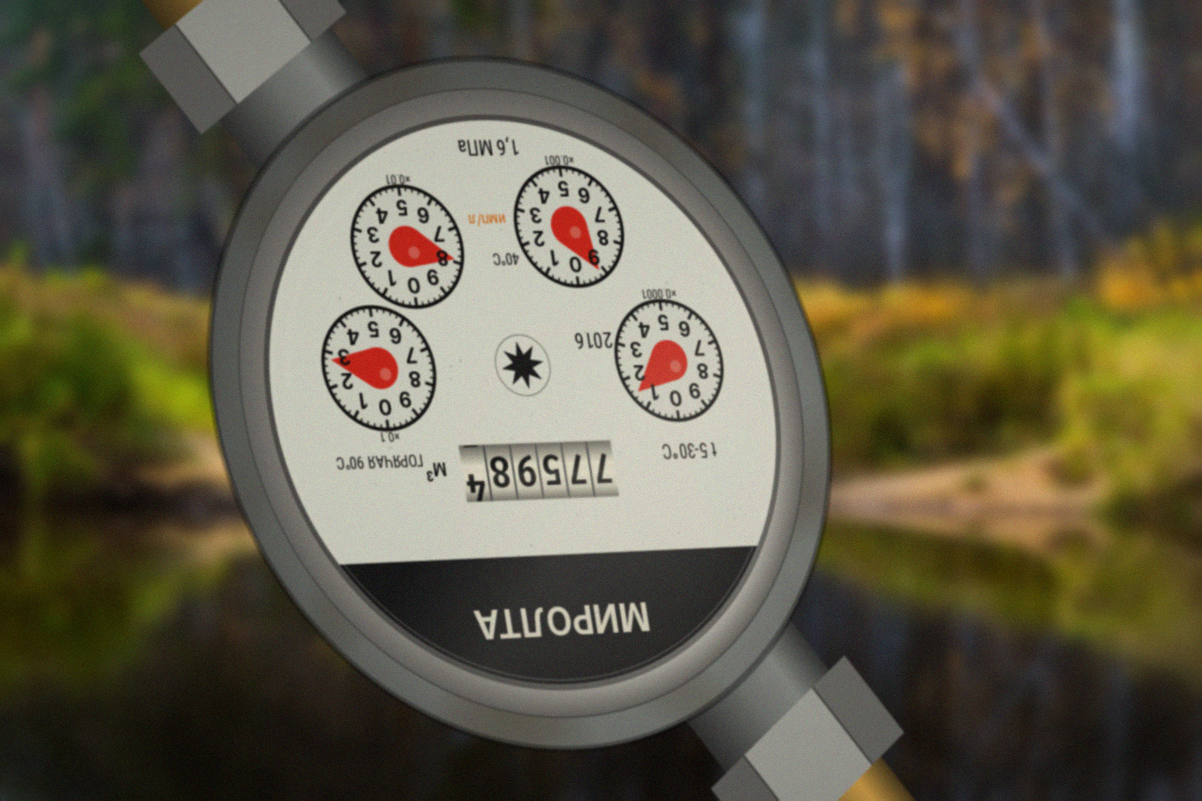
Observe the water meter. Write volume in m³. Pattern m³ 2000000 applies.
m³ 775984.2791
